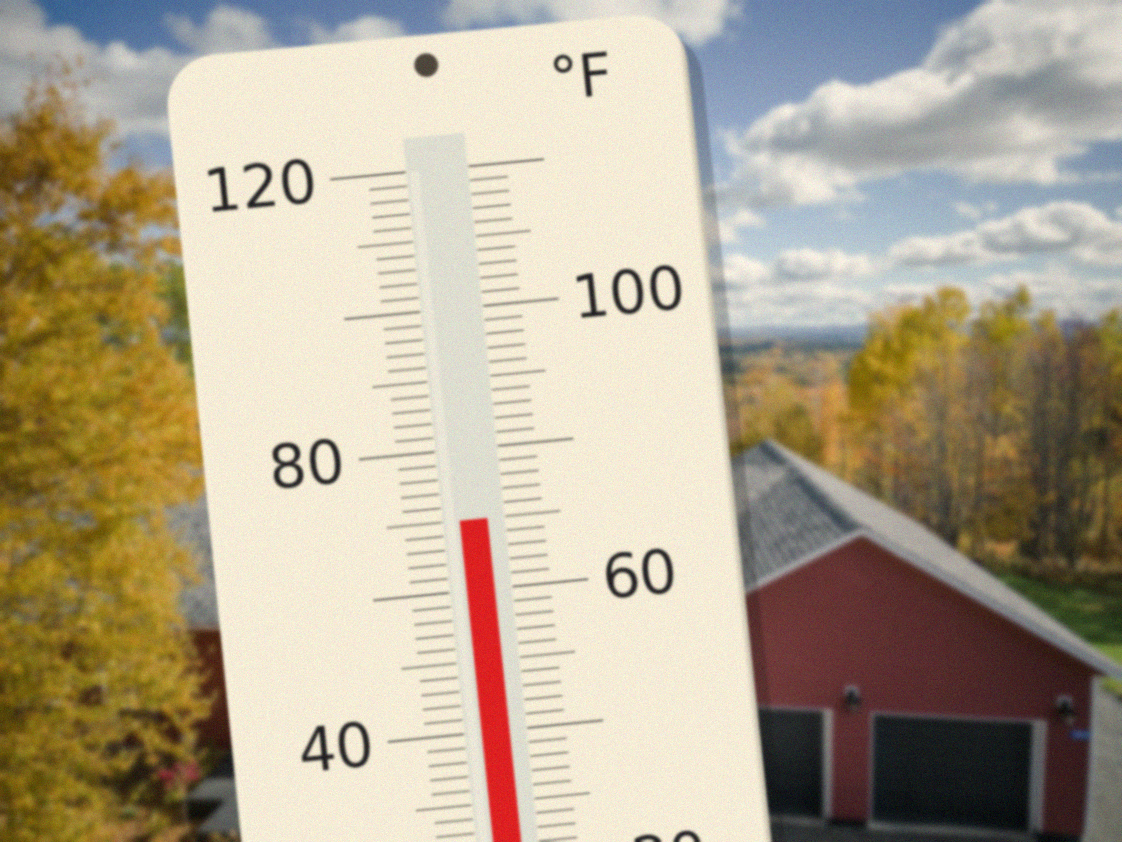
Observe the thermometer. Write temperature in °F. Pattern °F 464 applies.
°F 70
